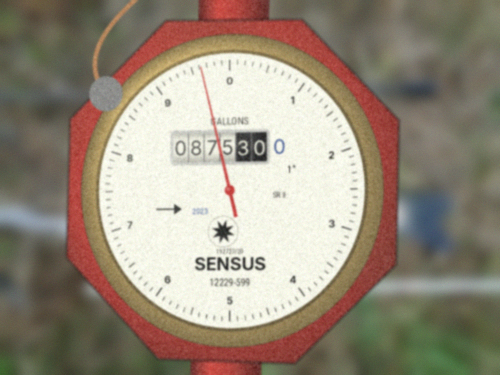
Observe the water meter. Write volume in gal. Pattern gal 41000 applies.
gal 875299.6
